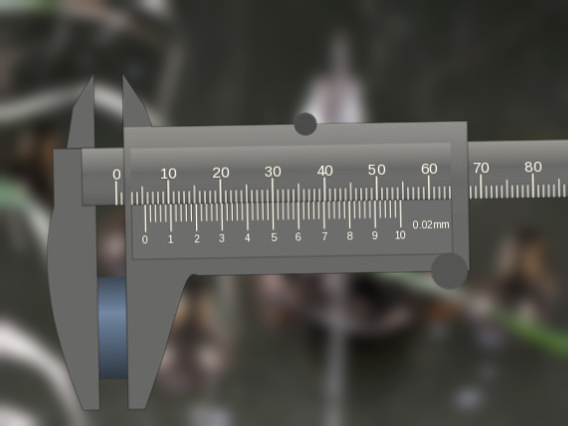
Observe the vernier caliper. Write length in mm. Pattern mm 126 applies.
mm 5.5
